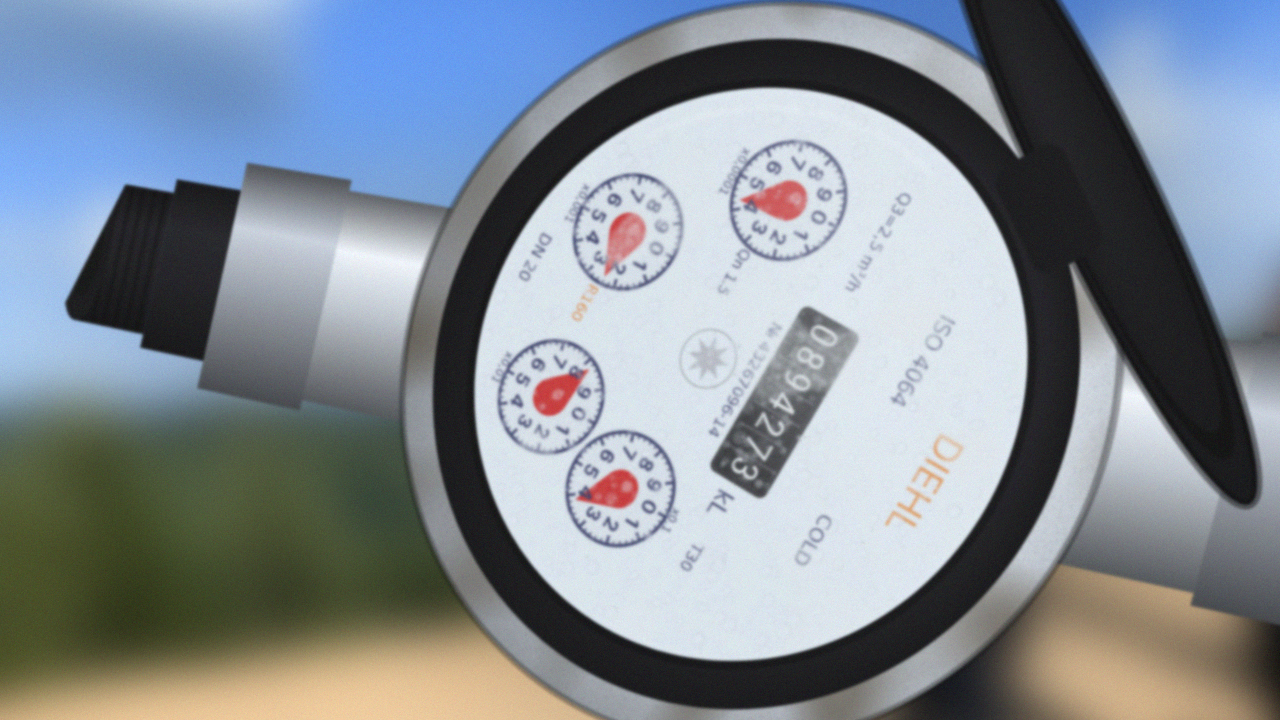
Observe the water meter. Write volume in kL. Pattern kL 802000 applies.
kL 894273.3824
